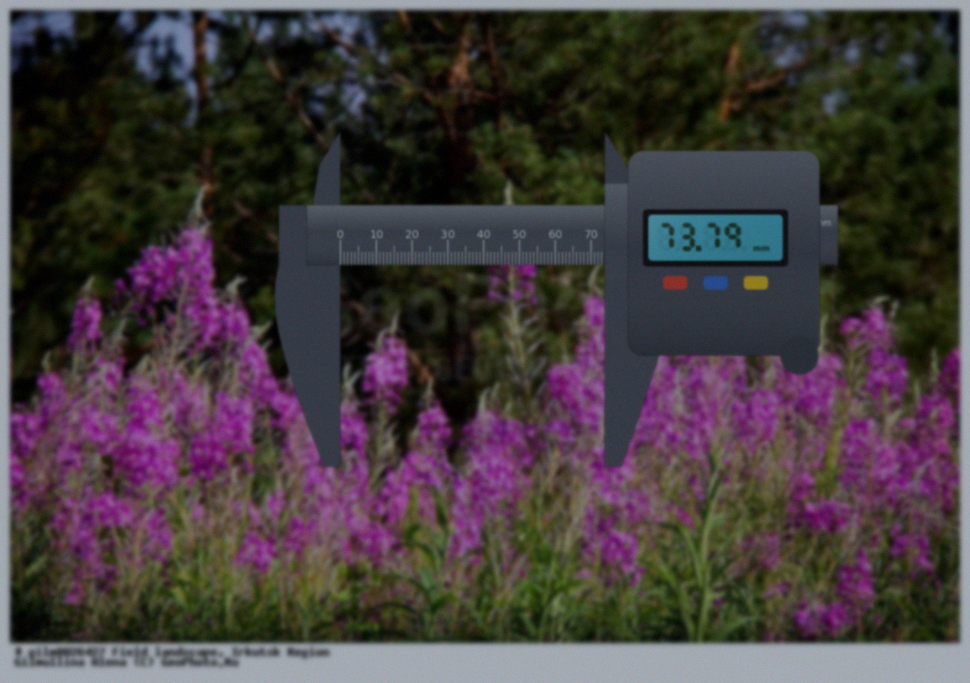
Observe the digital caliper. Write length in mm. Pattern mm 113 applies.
mm 73.79
